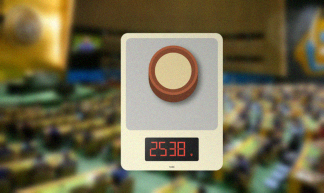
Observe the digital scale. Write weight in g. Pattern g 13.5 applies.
g 2538
